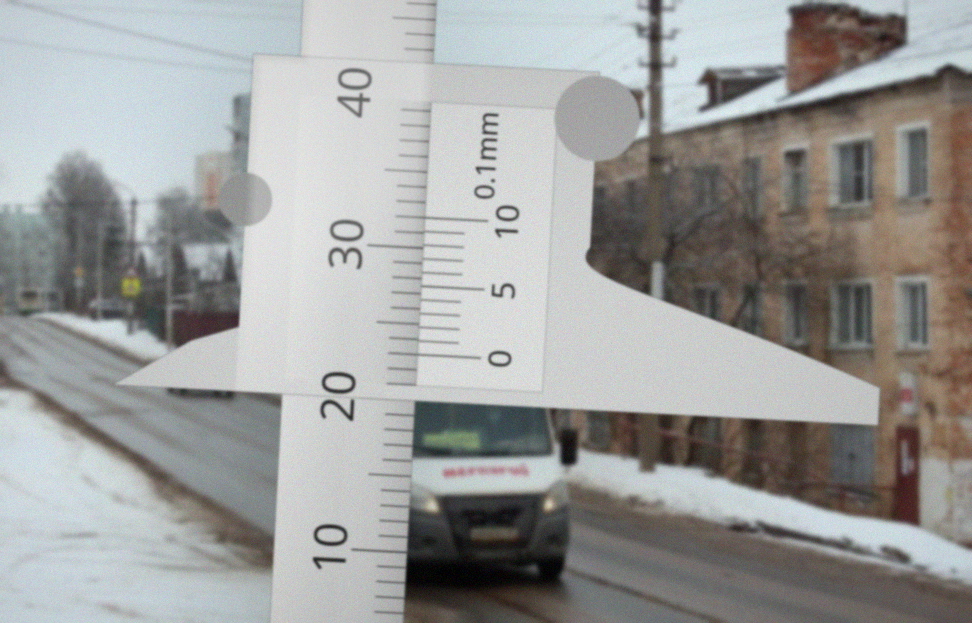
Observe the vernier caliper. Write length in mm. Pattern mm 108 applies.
mm 23.0
